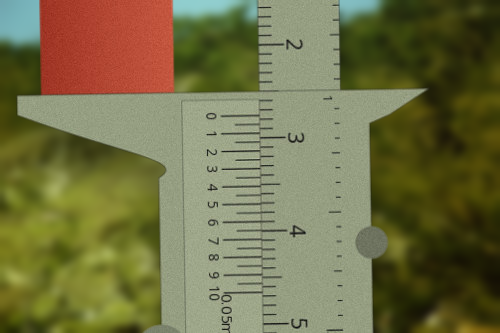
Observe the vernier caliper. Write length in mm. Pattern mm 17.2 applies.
mm 27.6
